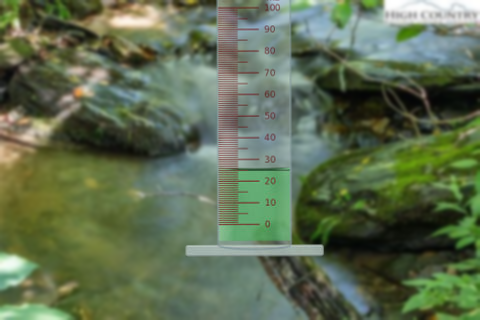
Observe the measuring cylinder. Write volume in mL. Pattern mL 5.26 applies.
mL 25
